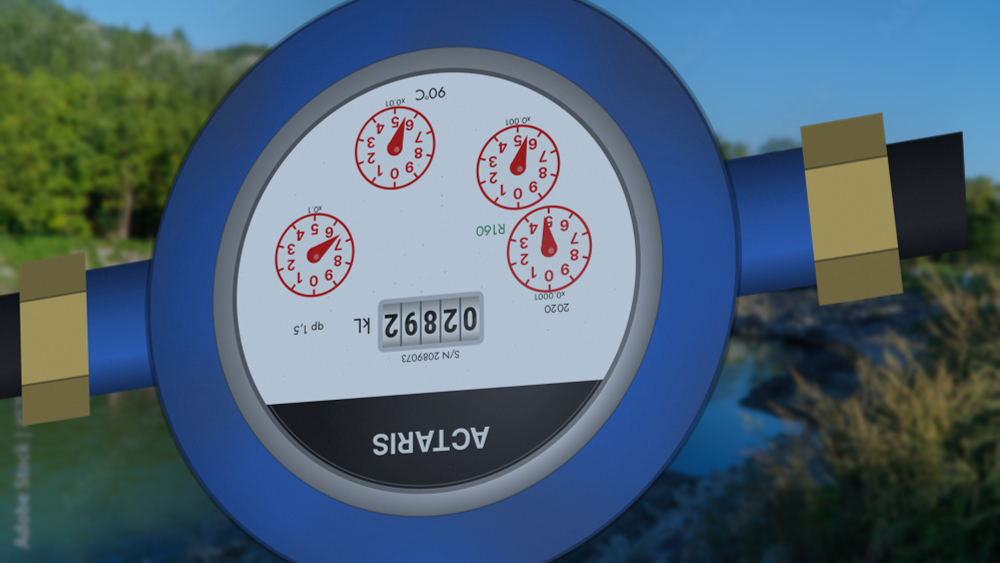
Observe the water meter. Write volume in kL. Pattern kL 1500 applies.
kL 2892.6554
